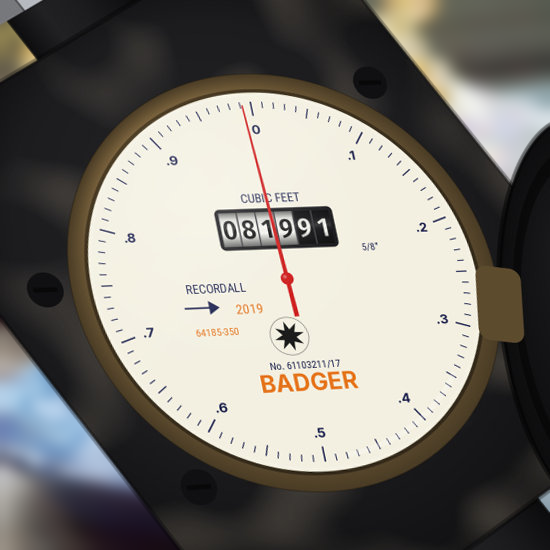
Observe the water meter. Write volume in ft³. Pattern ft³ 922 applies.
ft³ 81990.99
